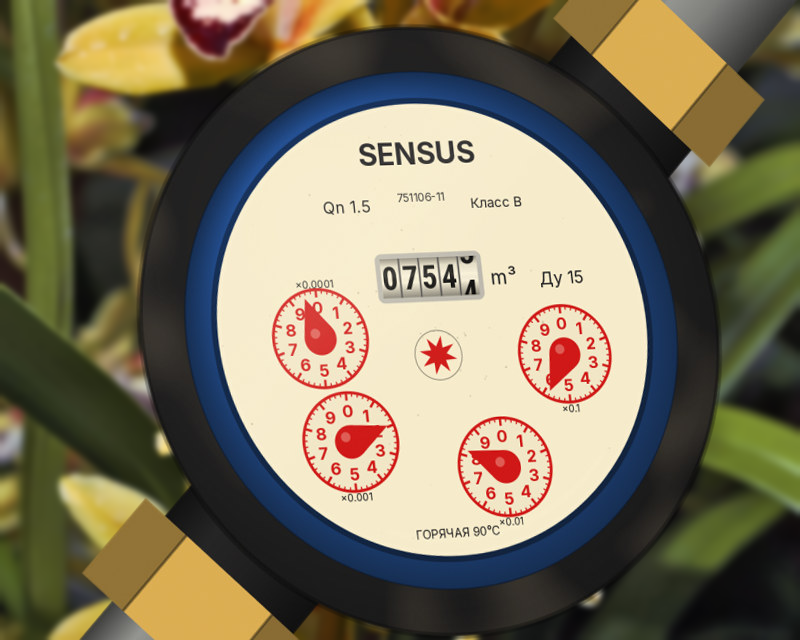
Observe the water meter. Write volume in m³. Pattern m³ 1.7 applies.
m³ 7543.5819
